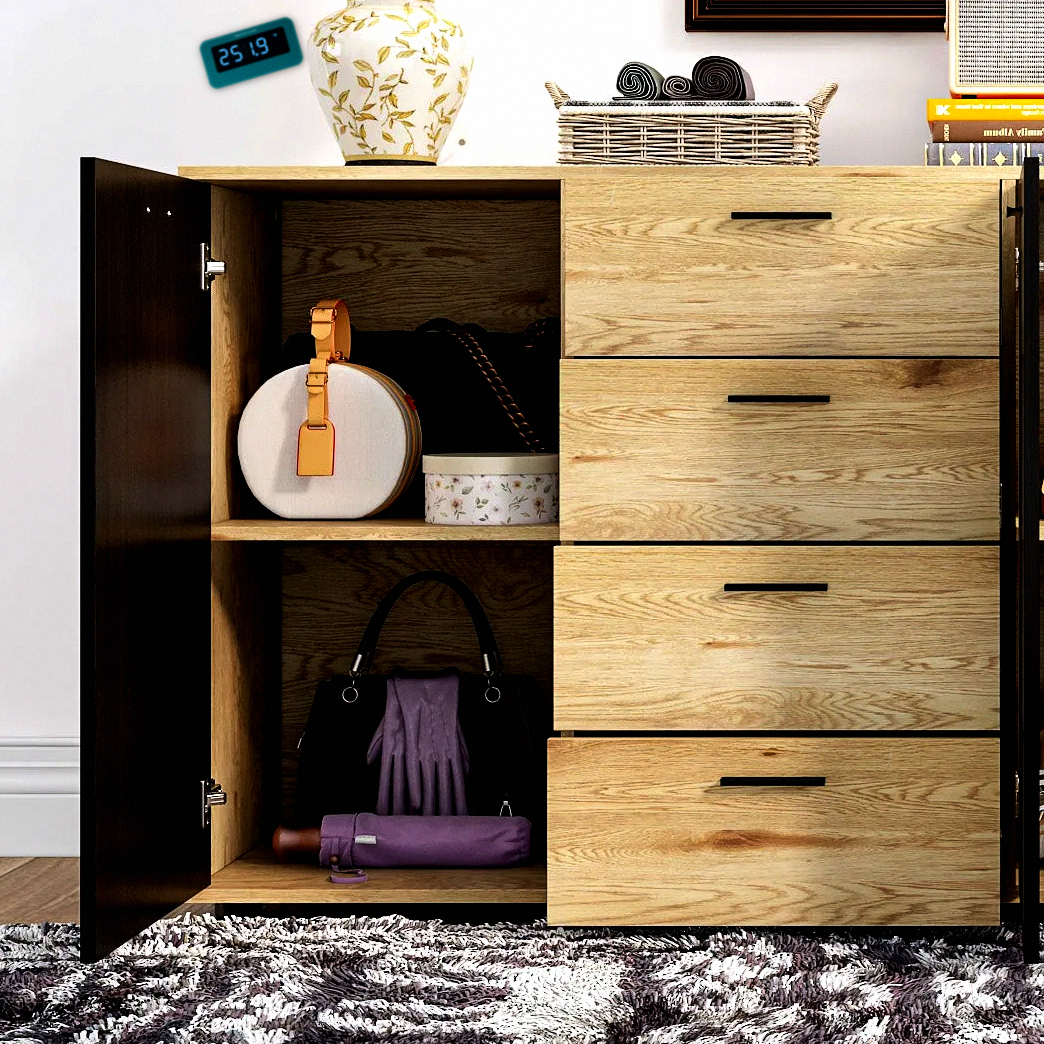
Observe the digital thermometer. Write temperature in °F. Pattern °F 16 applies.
°F 251.9
